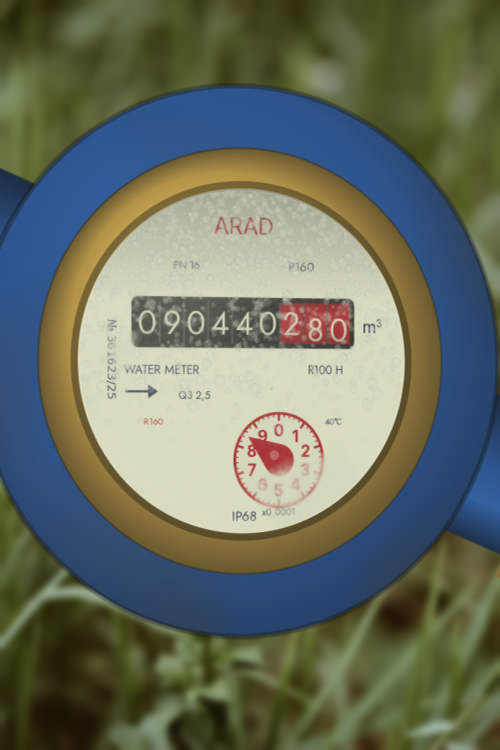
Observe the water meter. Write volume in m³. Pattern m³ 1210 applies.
m³ 90440.2798
